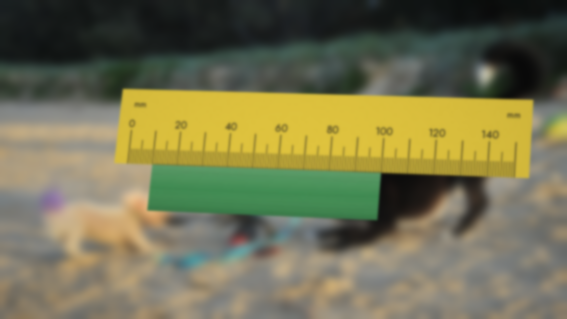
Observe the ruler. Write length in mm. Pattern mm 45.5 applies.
mm 90
